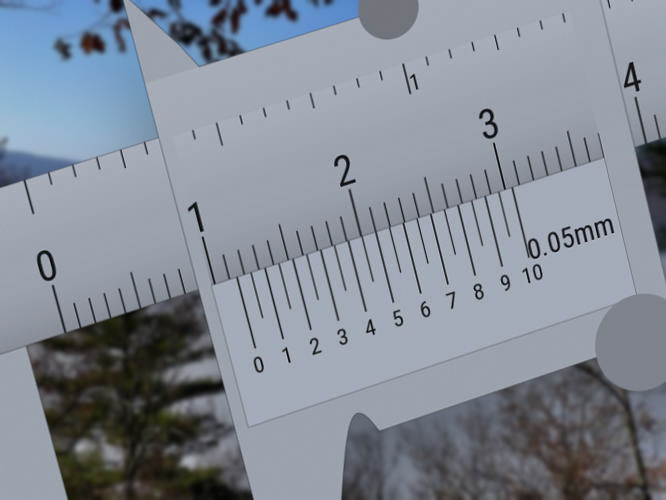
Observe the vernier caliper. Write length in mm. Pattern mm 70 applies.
mm 11.5
